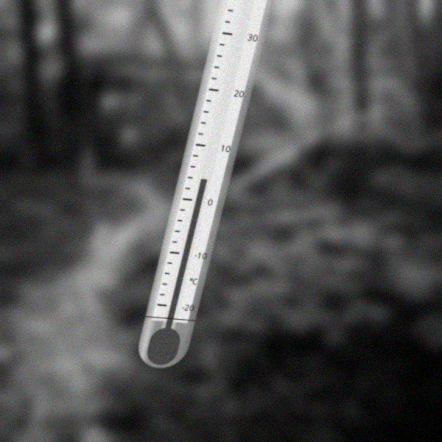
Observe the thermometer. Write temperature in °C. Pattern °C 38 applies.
°C 4
